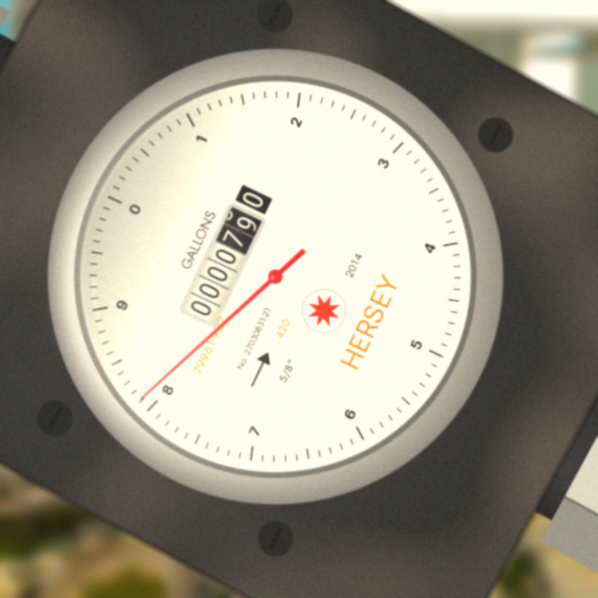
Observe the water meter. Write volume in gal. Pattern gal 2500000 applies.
gal 788.1
